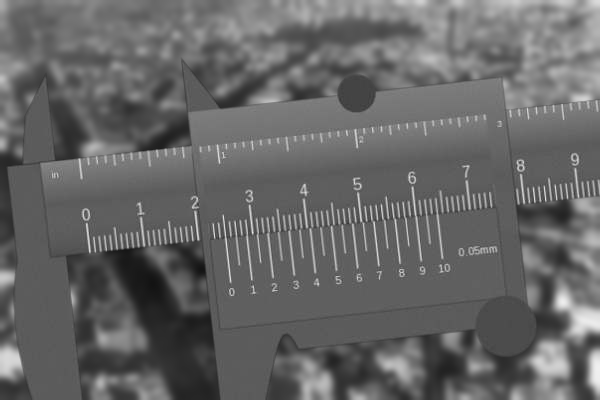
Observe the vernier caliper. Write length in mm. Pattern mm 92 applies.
mm 25.0
